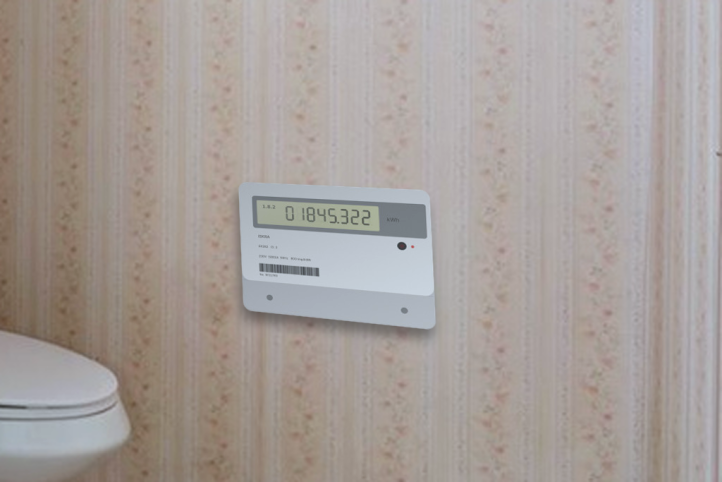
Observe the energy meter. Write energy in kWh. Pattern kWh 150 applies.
kWh 1845.322
